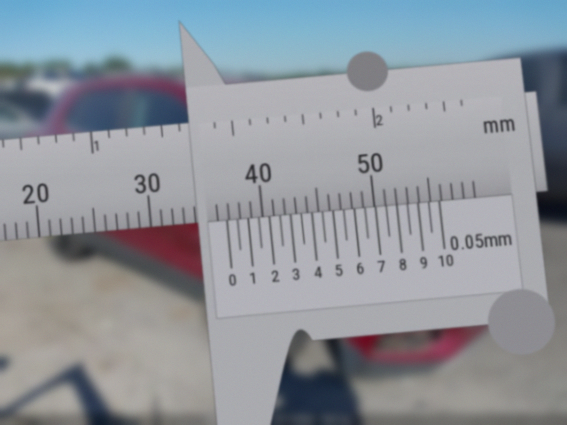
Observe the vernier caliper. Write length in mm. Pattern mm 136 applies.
mm 36.8
